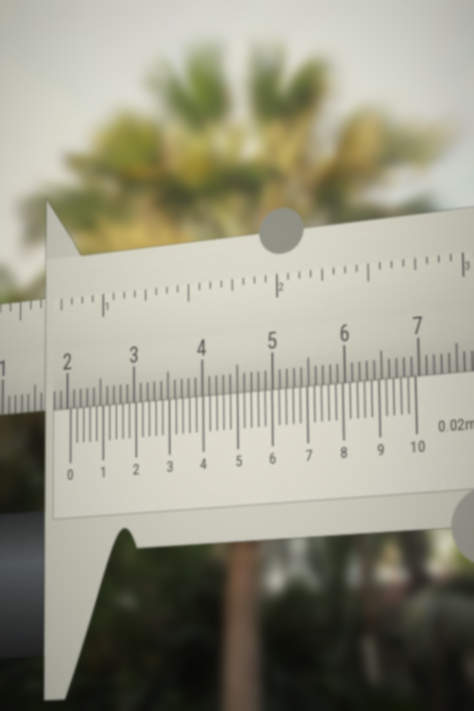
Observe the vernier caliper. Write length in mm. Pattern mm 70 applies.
mm 20.5
